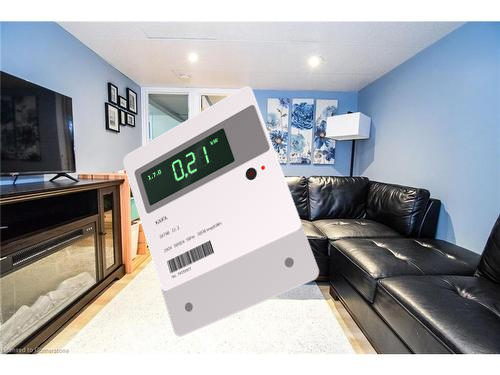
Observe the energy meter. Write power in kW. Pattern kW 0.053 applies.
kW 0.21
